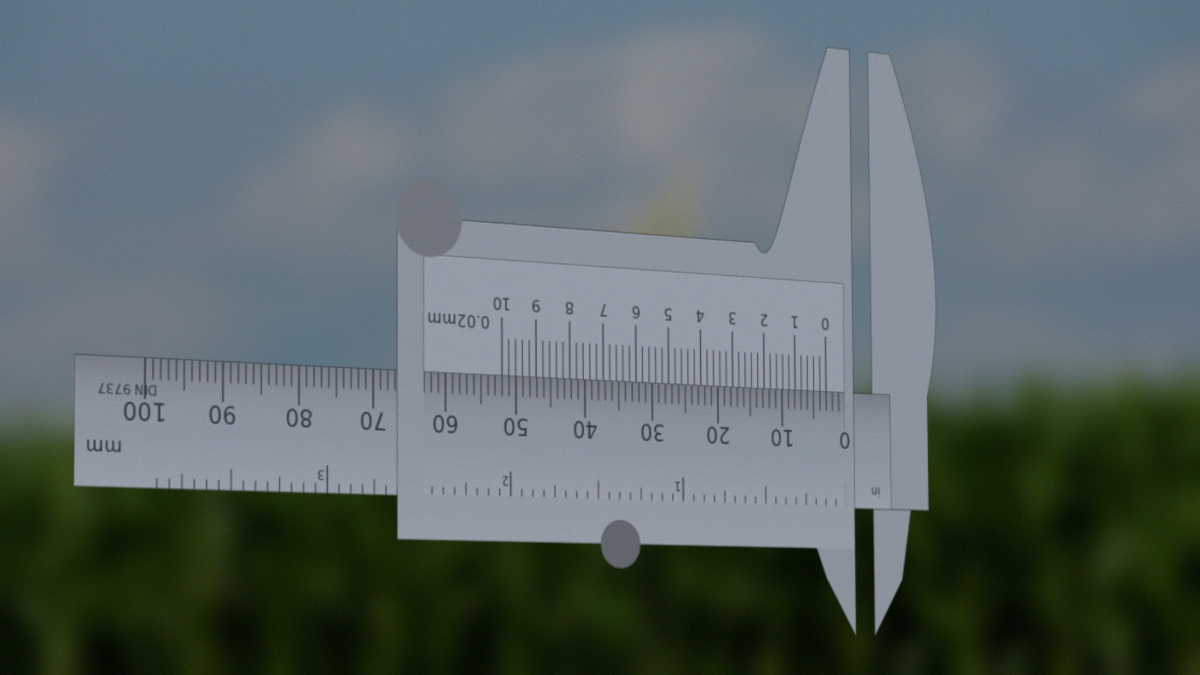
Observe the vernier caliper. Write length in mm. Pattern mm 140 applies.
mm 3.0
